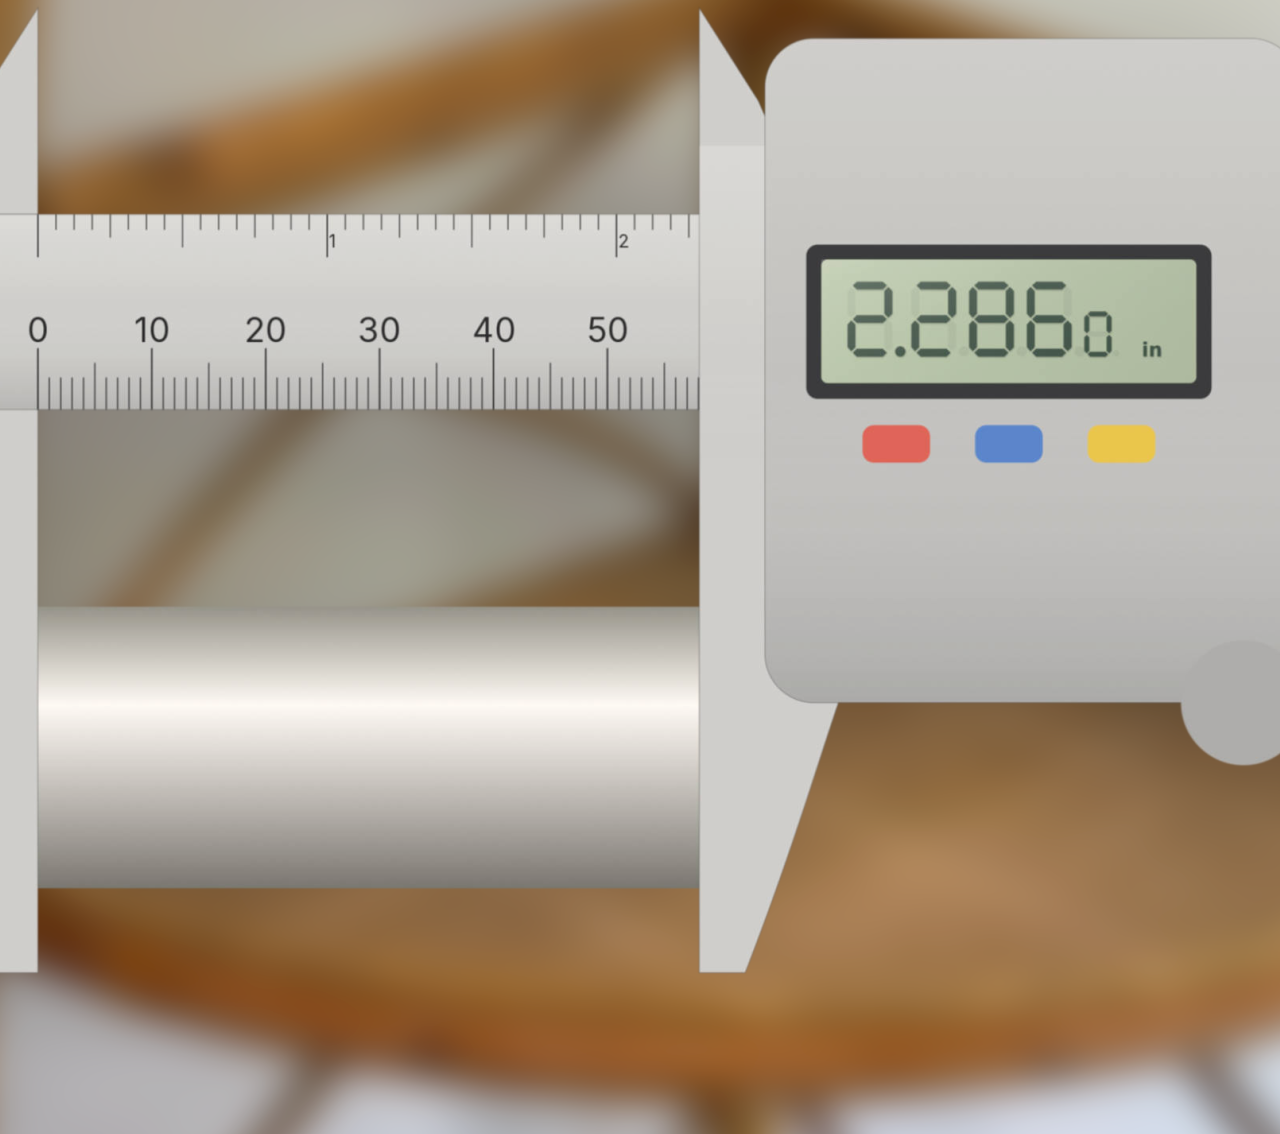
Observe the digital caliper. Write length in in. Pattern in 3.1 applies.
in 2.2860
